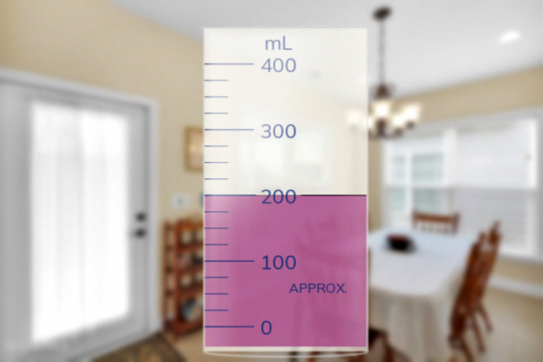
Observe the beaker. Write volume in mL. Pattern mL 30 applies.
mL 200
